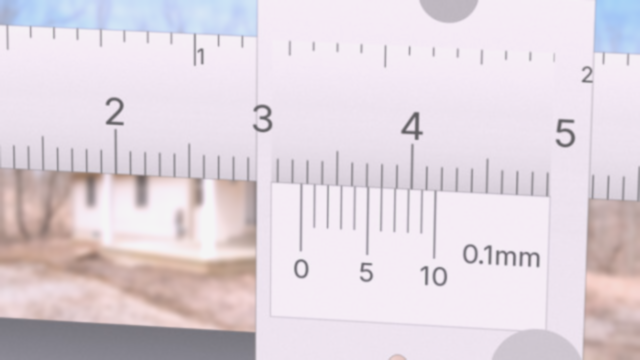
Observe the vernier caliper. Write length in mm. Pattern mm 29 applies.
mm 32.6
